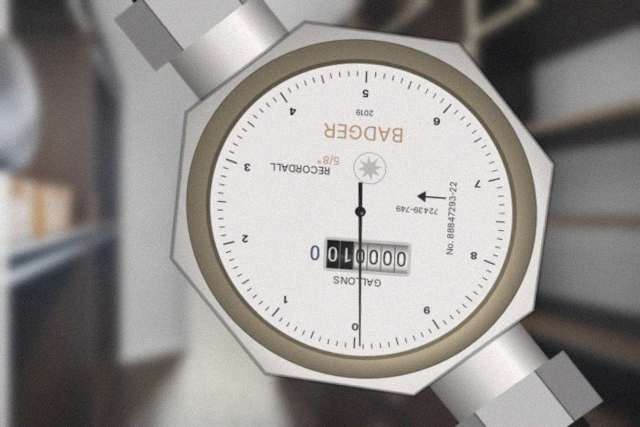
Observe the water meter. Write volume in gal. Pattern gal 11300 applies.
gal 99.9
